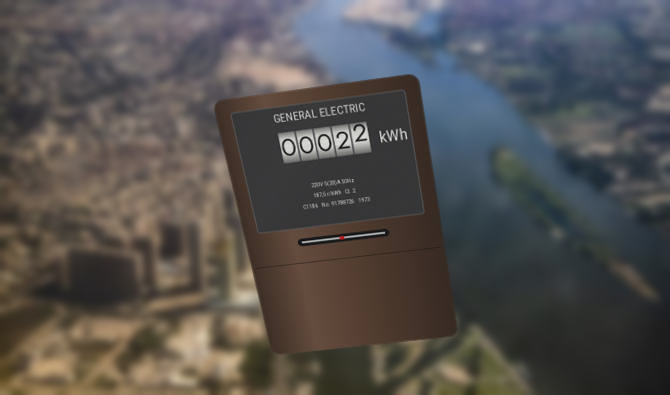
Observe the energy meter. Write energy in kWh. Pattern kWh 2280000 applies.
kWh 22
